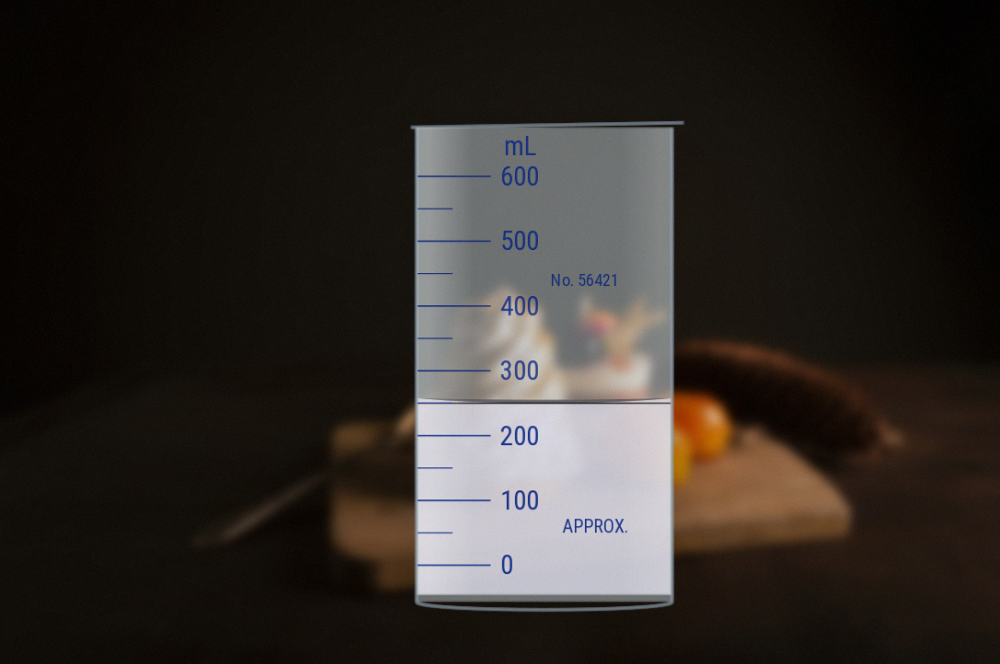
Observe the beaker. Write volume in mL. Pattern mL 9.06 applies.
mL 250
